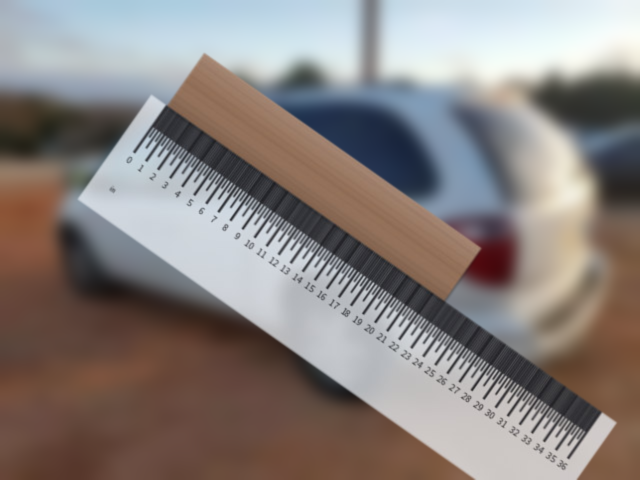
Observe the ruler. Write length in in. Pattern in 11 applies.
in 23
